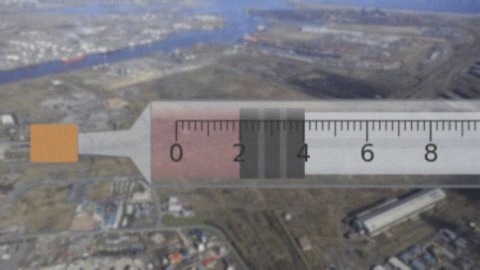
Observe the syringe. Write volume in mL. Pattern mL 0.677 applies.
mL 2
